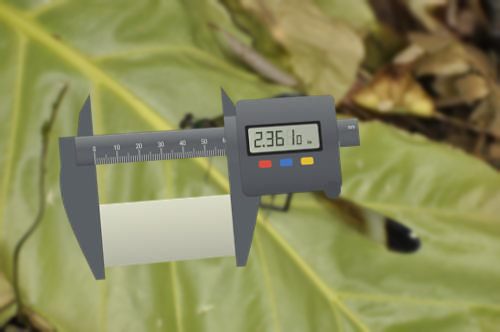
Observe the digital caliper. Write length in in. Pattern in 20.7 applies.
in 2.3610
